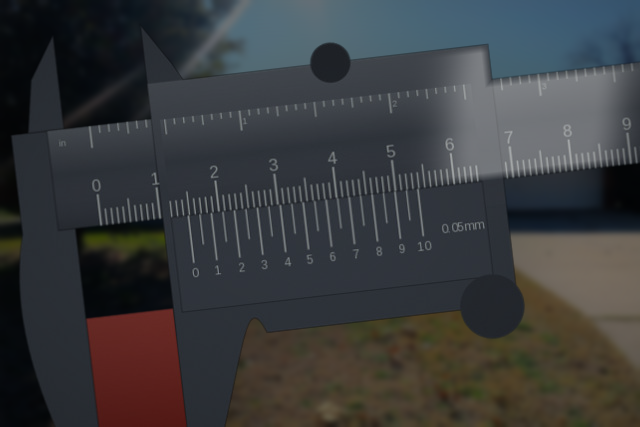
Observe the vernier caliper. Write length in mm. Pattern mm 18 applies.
mm 14.8
